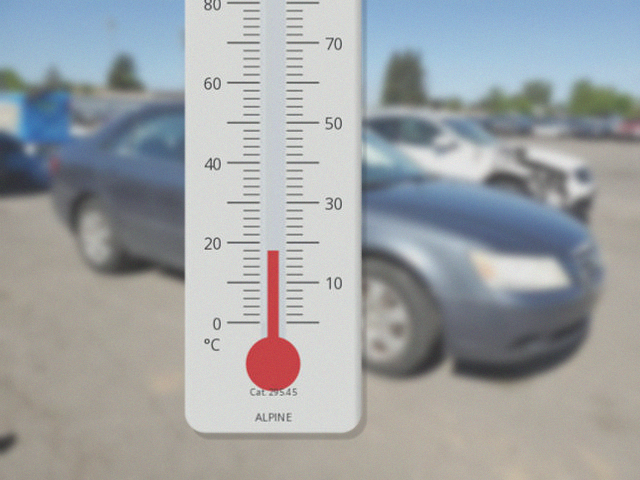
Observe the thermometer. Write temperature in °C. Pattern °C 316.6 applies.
°C 18
